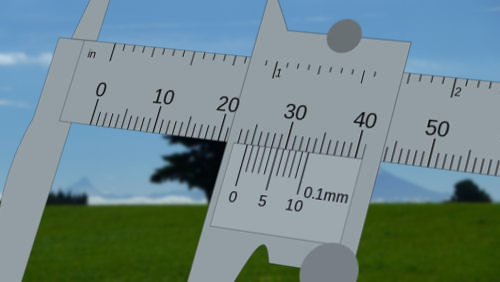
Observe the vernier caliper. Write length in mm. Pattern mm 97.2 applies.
mm 24.4
